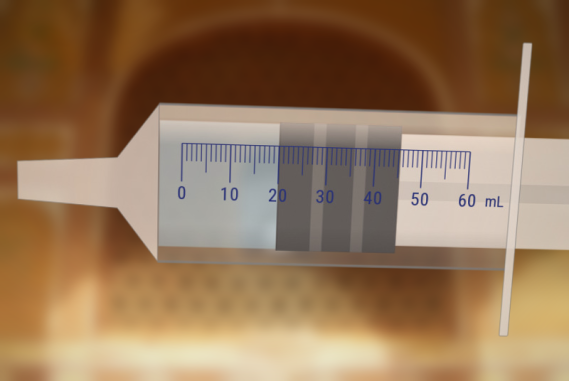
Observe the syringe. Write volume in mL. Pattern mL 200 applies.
mL 20
